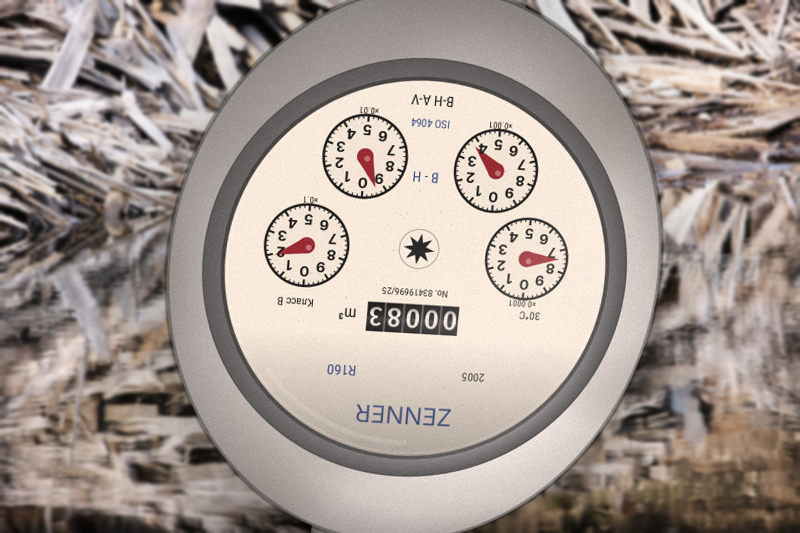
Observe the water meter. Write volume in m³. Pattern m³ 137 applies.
m³ 83.1937
